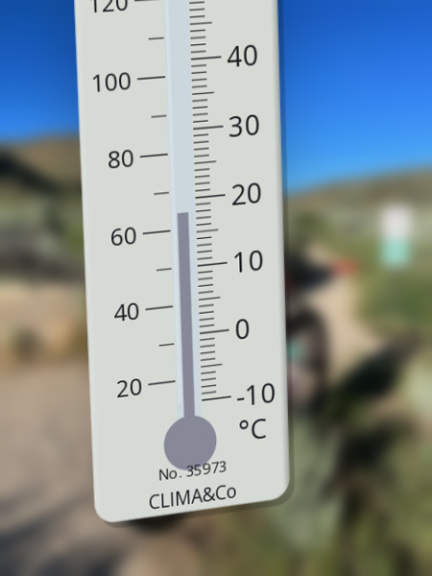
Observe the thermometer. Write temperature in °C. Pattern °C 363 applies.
°C 18
